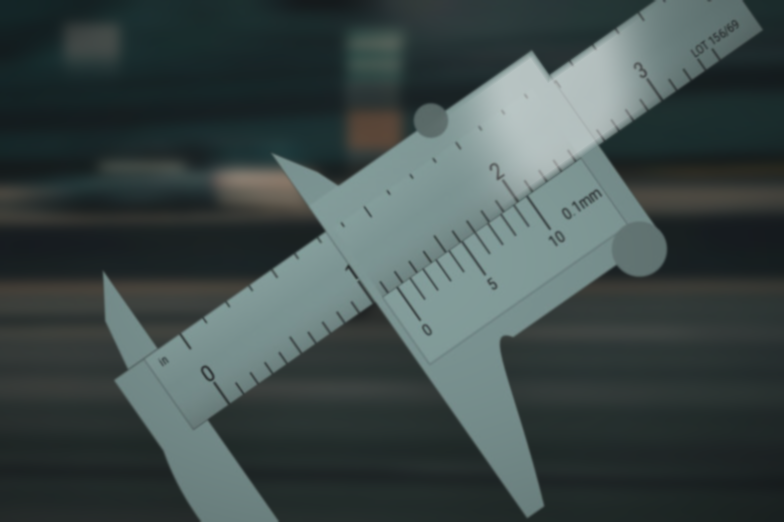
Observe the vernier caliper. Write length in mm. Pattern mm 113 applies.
mm 11.6
